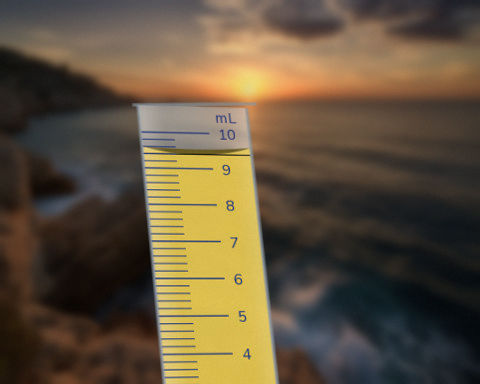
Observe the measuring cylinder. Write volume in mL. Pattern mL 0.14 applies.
mL 9.4
